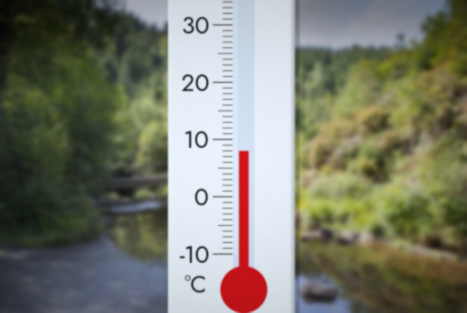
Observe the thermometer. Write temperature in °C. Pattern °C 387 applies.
°C 8
